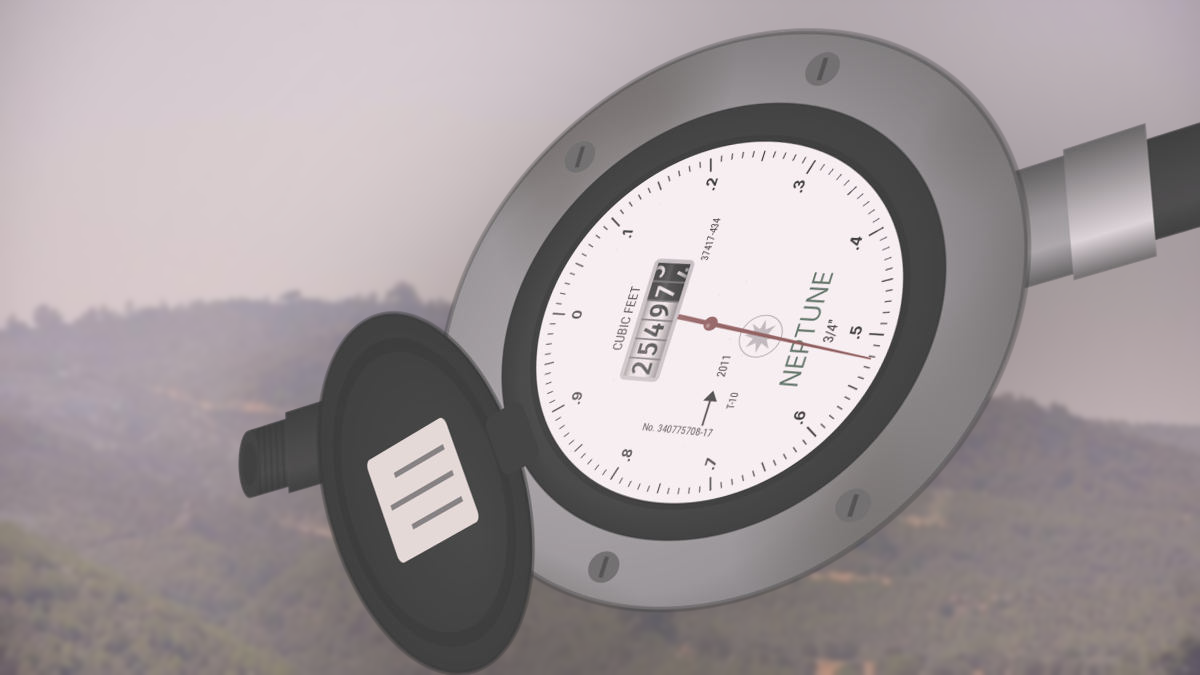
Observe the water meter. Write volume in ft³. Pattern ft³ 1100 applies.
ft³ 254973.52
